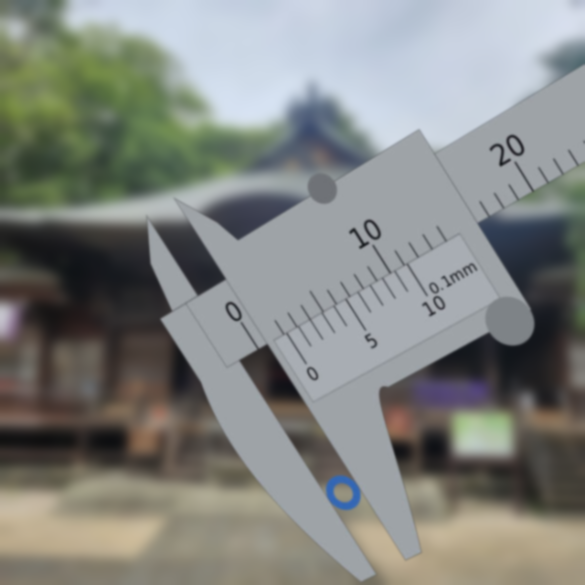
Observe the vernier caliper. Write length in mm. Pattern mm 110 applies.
mm 2.2
